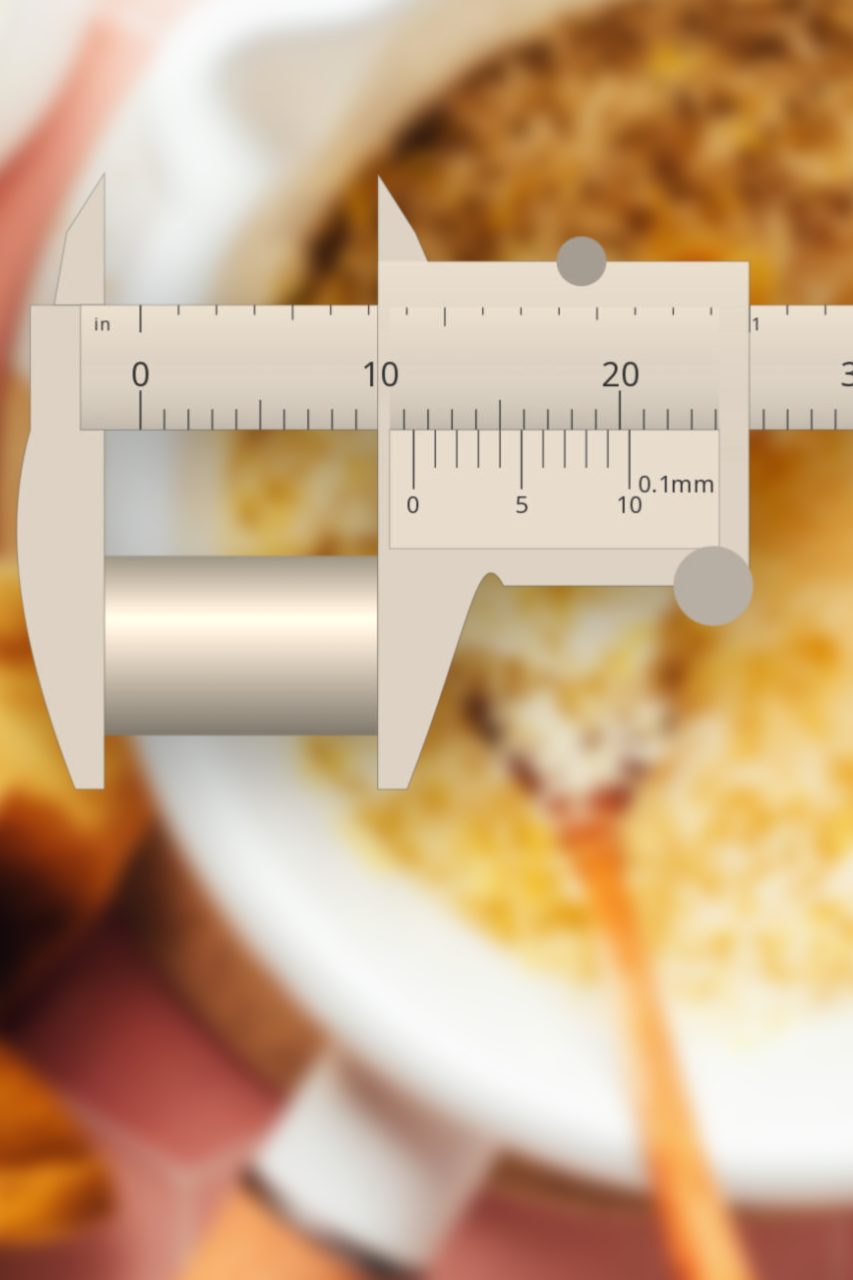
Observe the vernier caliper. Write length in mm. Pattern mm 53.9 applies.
mm 11.4
